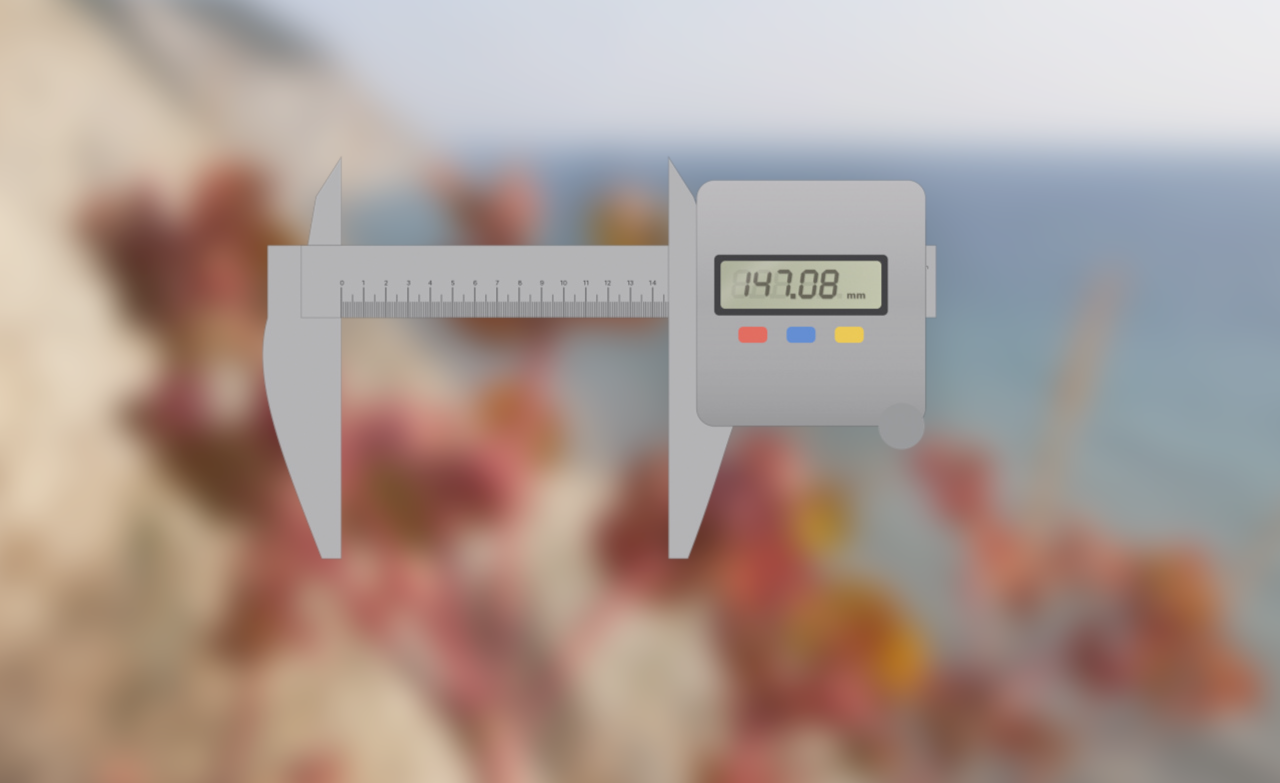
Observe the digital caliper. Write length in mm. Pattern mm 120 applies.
mm 147.08
